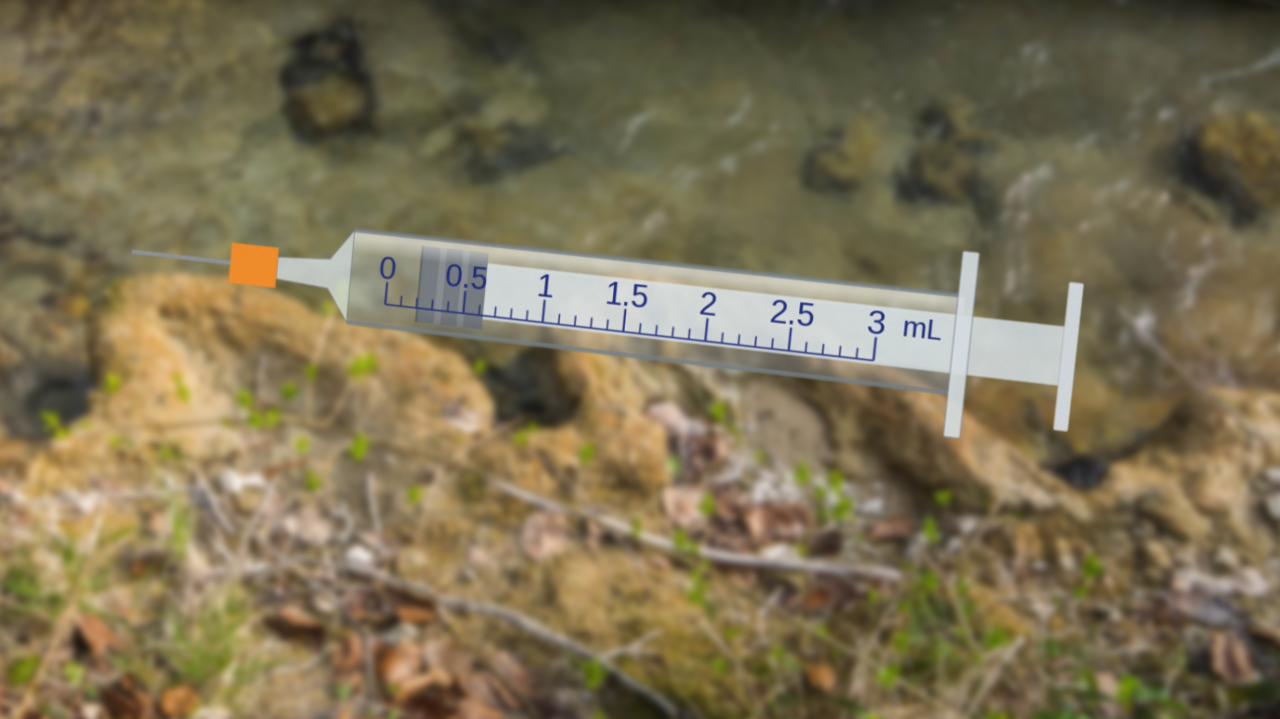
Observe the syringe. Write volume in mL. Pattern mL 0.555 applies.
mL 0.2
